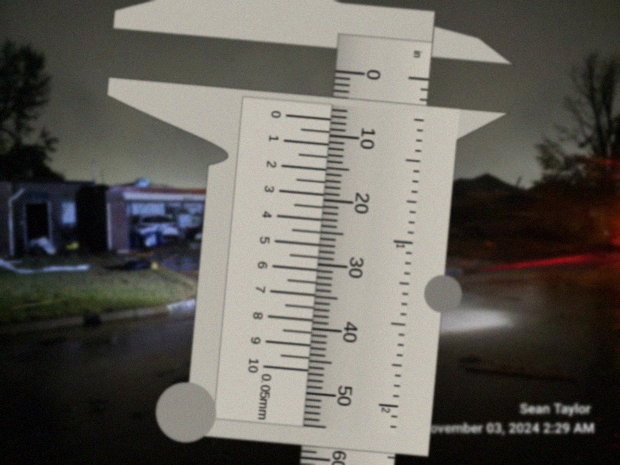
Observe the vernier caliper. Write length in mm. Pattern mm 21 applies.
mm 7.5
